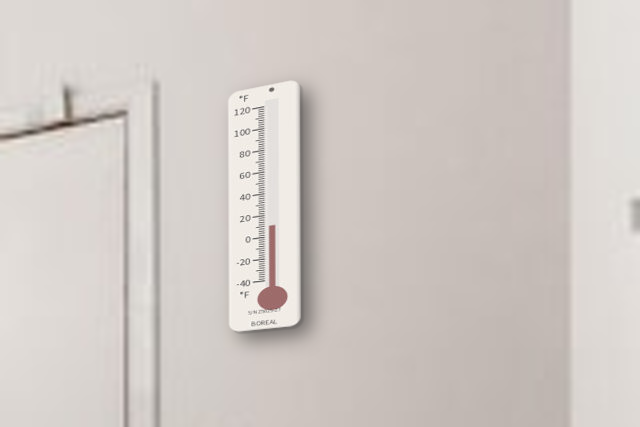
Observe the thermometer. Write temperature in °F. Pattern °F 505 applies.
°F 10
